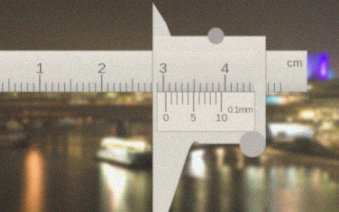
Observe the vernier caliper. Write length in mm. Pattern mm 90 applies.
mm 30.4
